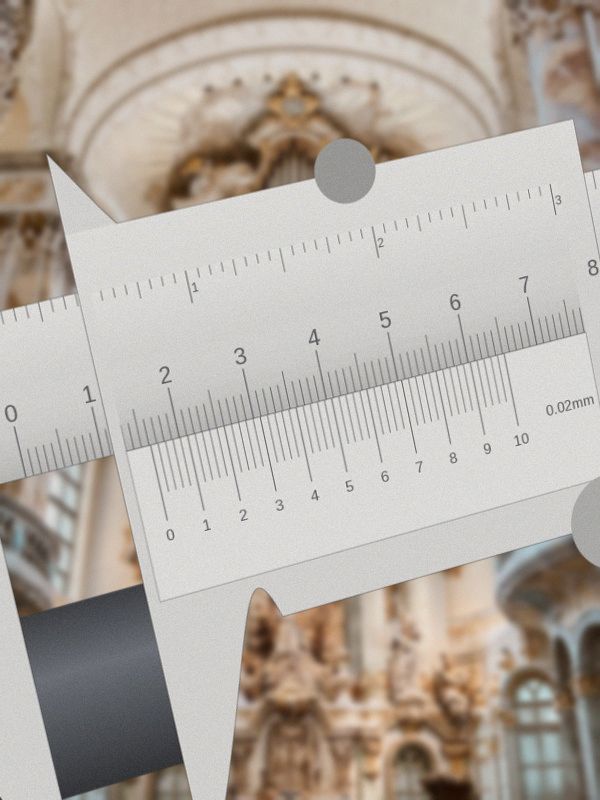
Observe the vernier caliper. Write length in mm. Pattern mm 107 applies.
mm 16.2
